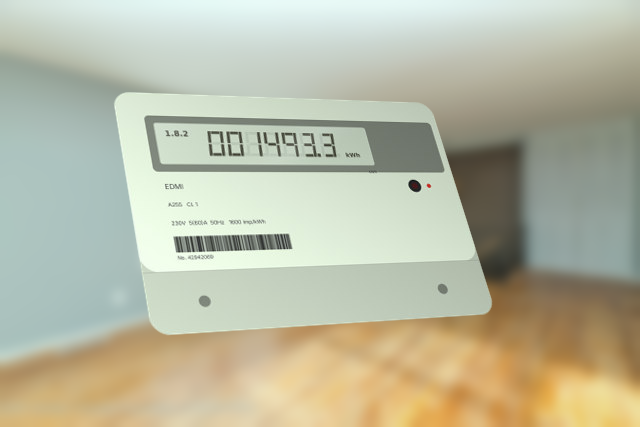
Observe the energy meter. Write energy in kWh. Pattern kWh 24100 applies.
kWh 1493.3
